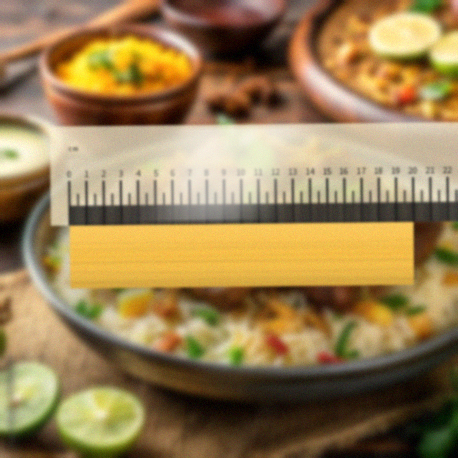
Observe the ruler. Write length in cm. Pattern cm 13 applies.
cm 20
